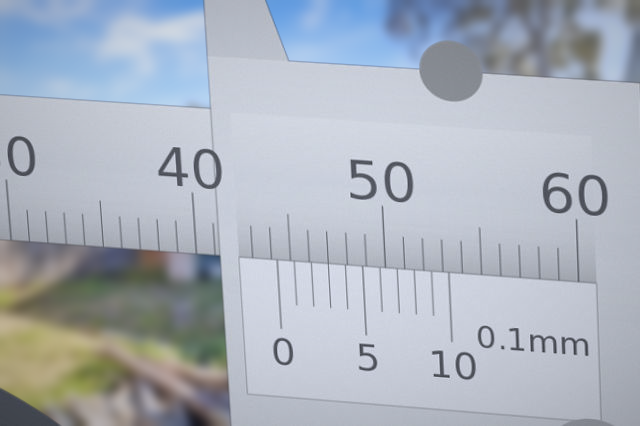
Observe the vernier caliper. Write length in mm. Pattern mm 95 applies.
mm 44.3
